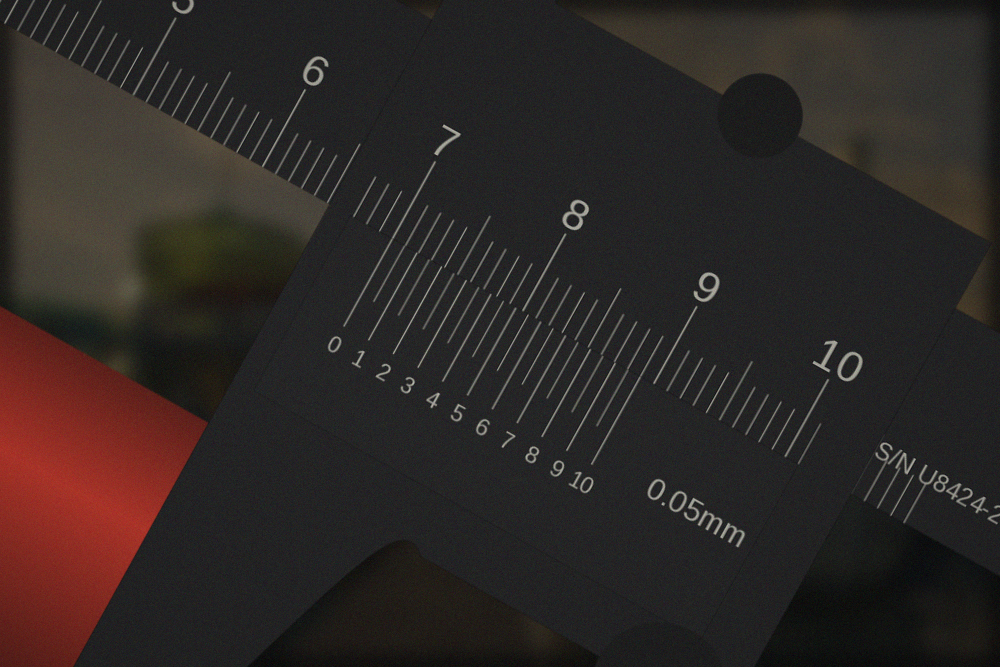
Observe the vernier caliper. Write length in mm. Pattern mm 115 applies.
mm 70.0
